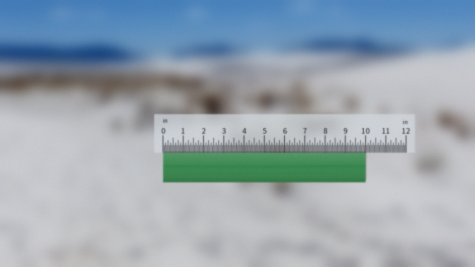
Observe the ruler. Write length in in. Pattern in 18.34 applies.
in 10
